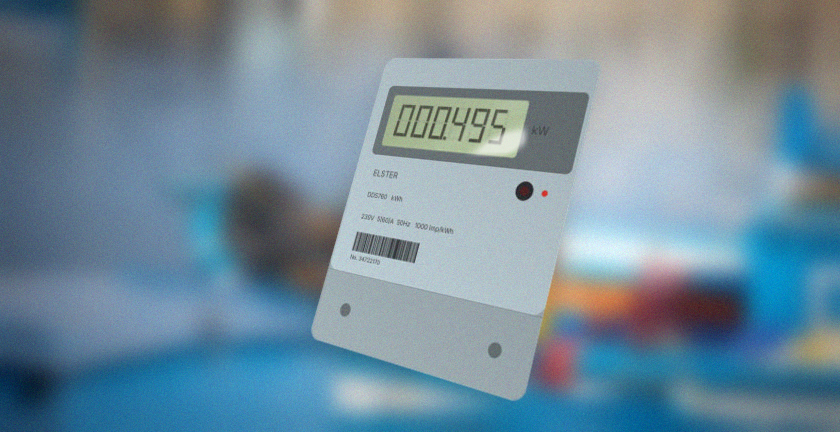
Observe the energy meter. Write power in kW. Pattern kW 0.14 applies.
kW 0.495
